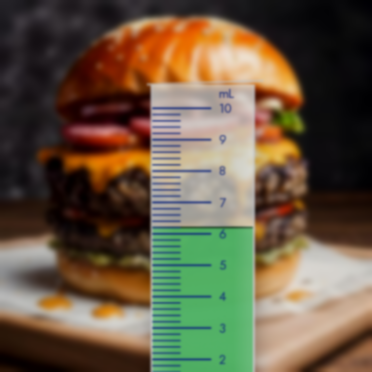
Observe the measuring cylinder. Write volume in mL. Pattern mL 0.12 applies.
mL 6.2
